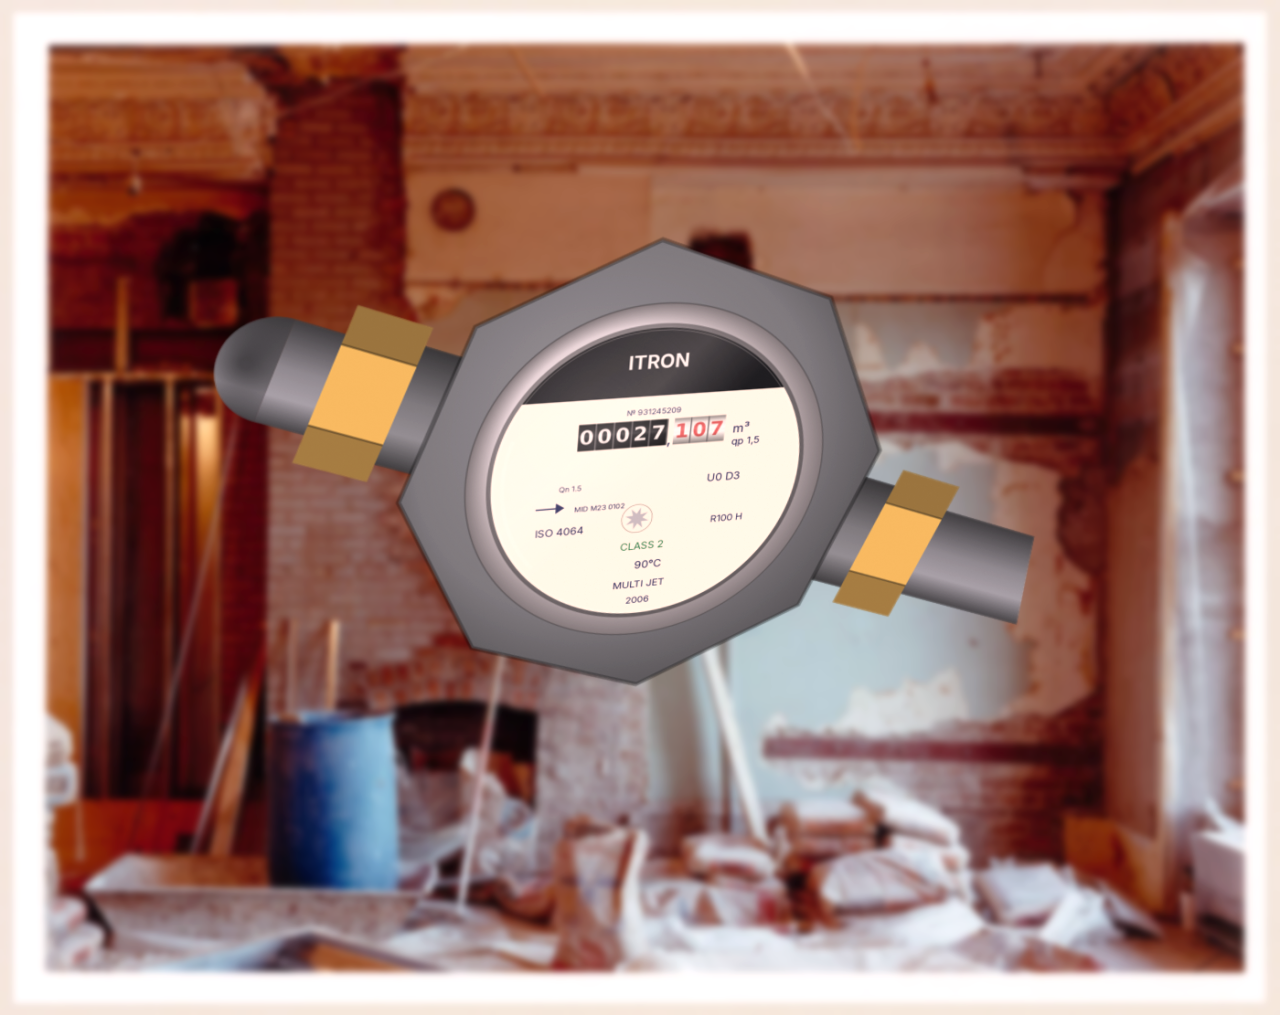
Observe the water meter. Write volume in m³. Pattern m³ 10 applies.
m³ 27.107
